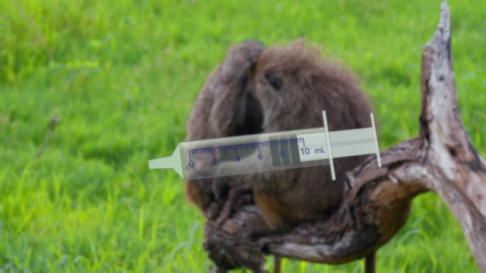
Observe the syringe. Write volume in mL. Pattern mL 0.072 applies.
mL 7
